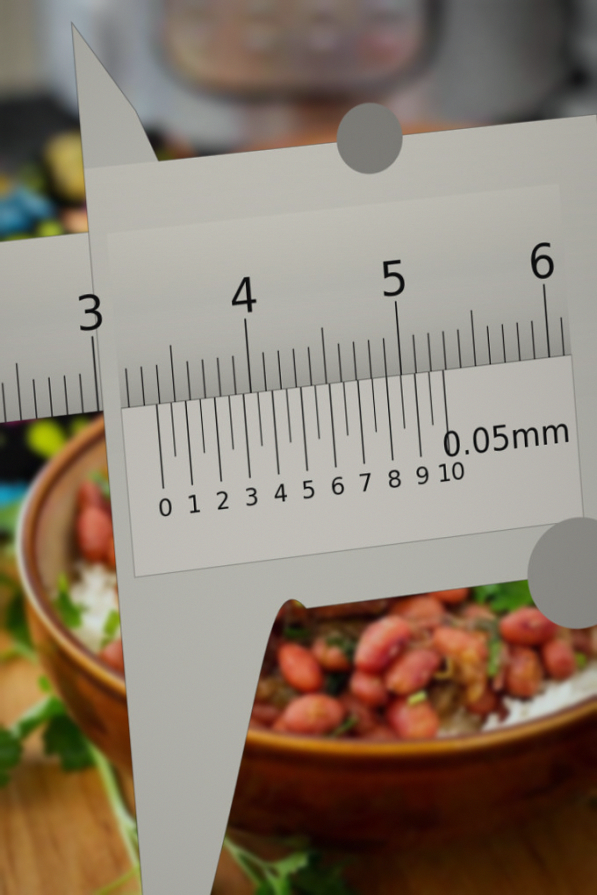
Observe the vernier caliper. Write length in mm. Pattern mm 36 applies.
mm 33.8
